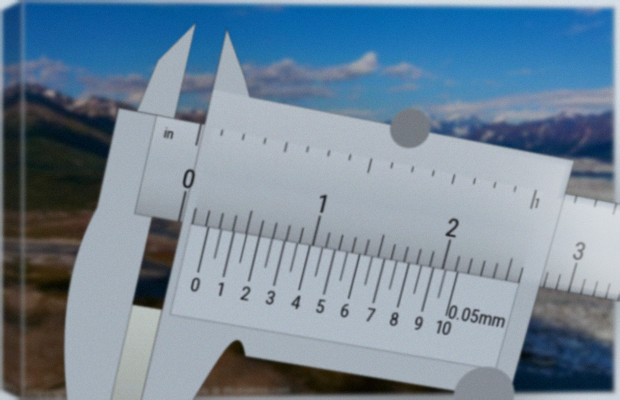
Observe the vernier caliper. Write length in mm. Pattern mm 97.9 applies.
mm 2.2
